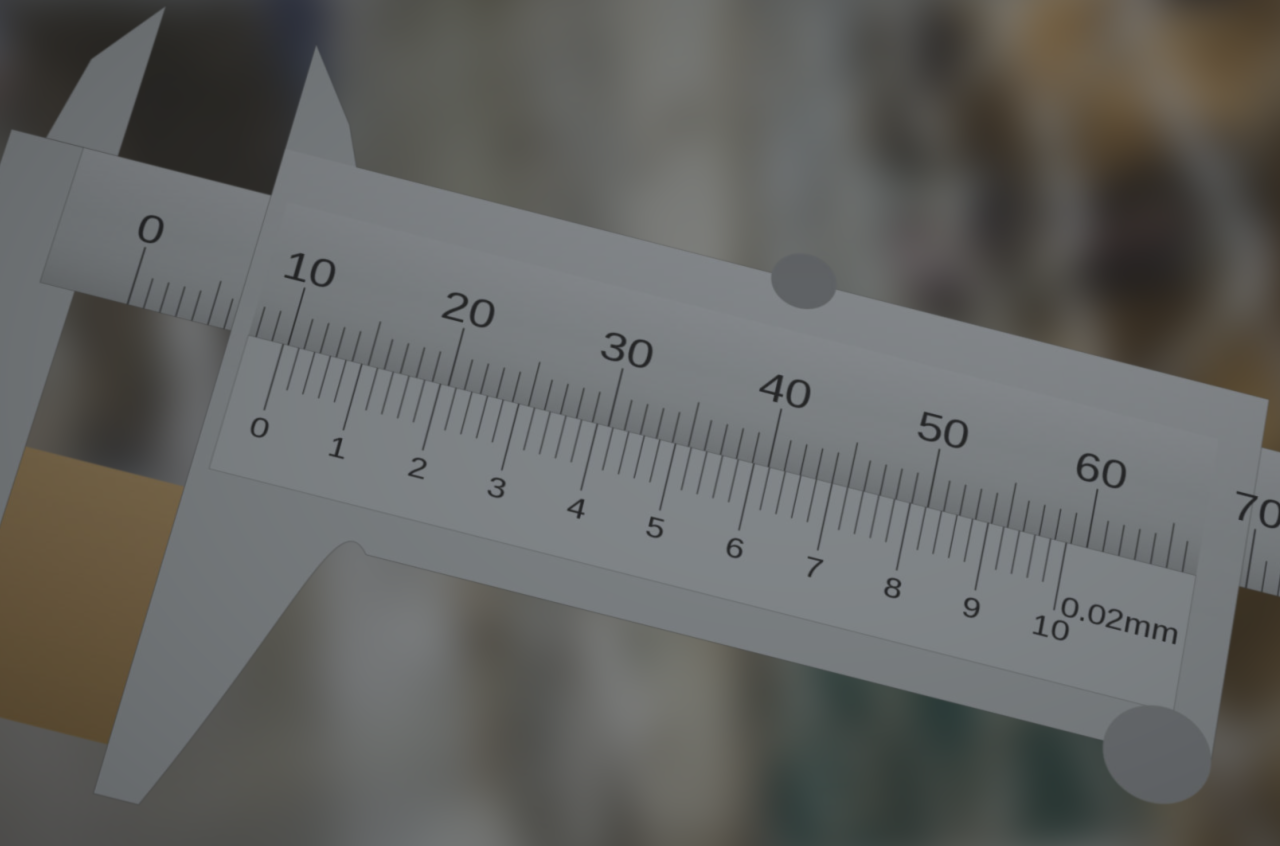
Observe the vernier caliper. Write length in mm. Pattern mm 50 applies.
mm 9.7
